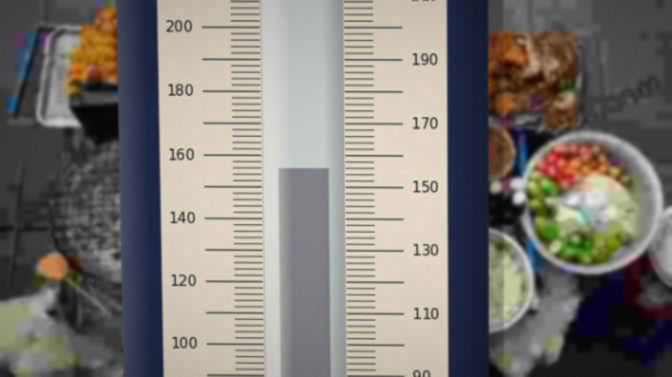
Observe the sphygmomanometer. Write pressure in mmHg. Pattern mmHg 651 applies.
mmHg 156
